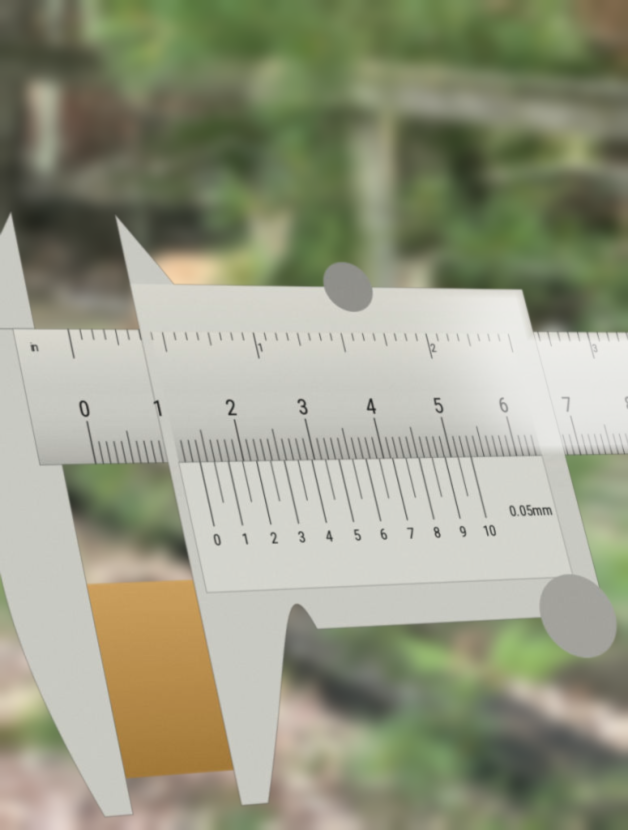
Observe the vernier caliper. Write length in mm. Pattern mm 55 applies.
mm 14.0
